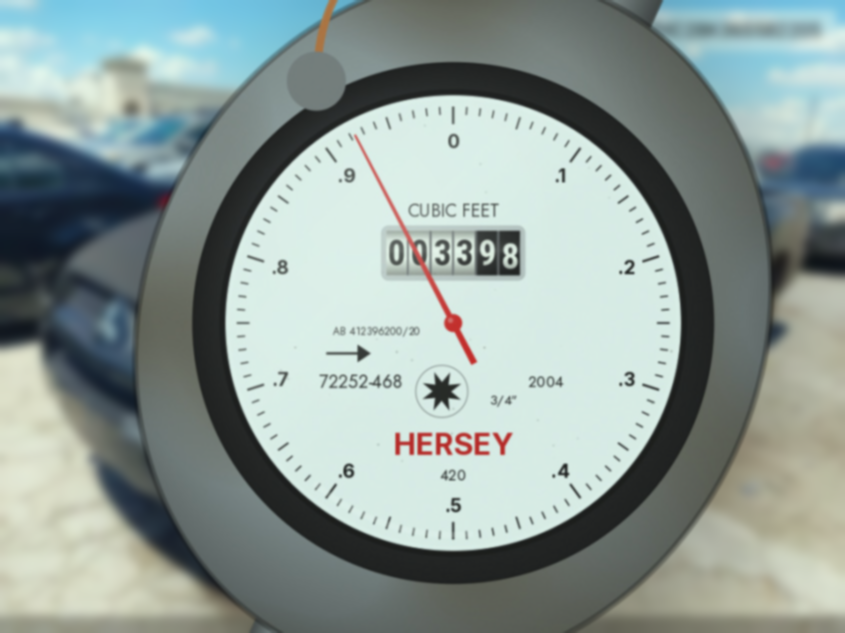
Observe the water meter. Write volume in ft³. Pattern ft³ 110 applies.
ft³ 3397.92
